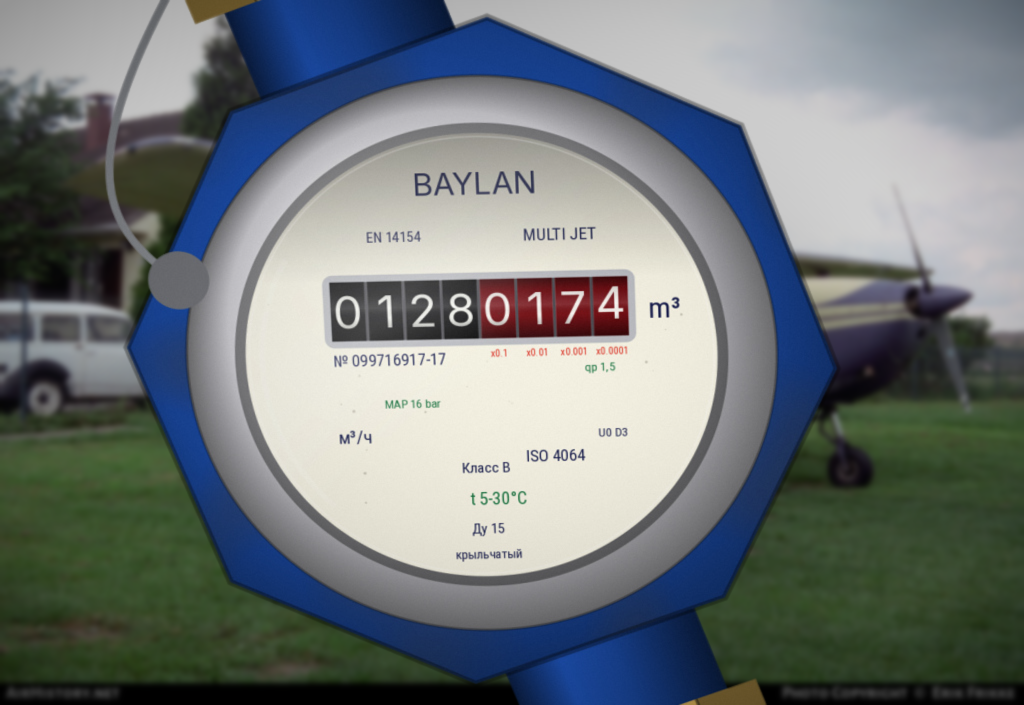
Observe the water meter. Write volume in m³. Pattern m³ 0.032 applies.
m³ 128.0174
